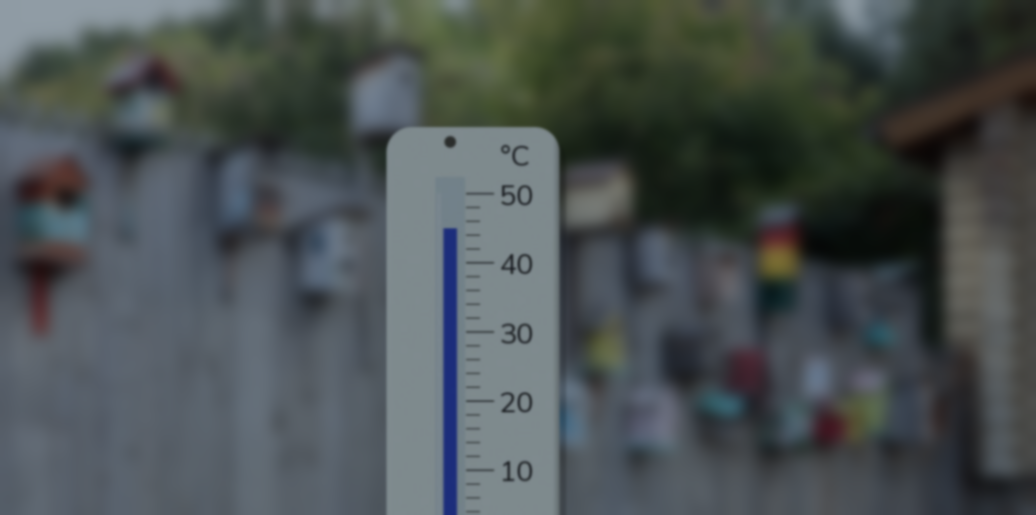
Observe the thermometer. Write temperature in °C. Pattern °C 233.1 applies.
°C 45
